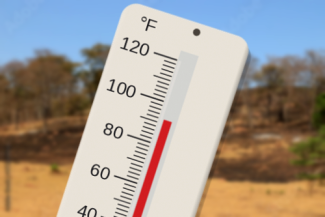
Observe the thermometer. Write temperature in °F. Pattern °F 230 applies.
°F 92
